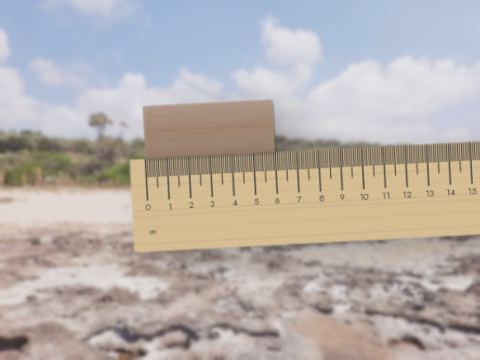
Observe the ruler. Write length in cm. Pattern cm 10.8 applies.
cm 6
